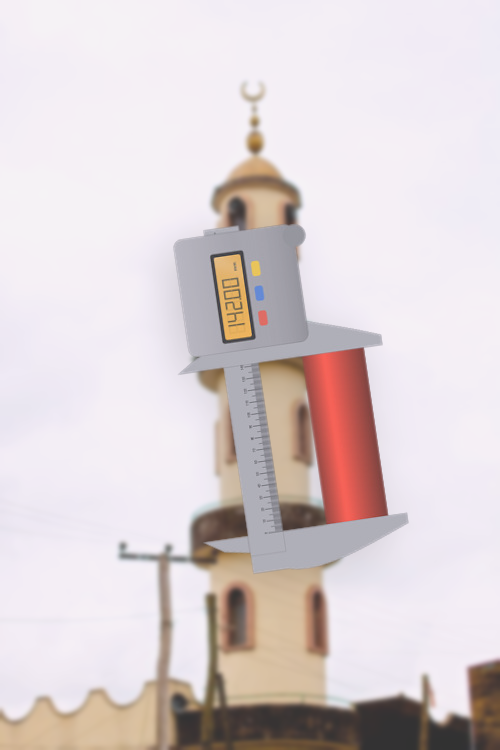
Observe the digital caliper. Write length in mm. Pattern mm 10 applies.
mm 142.00
